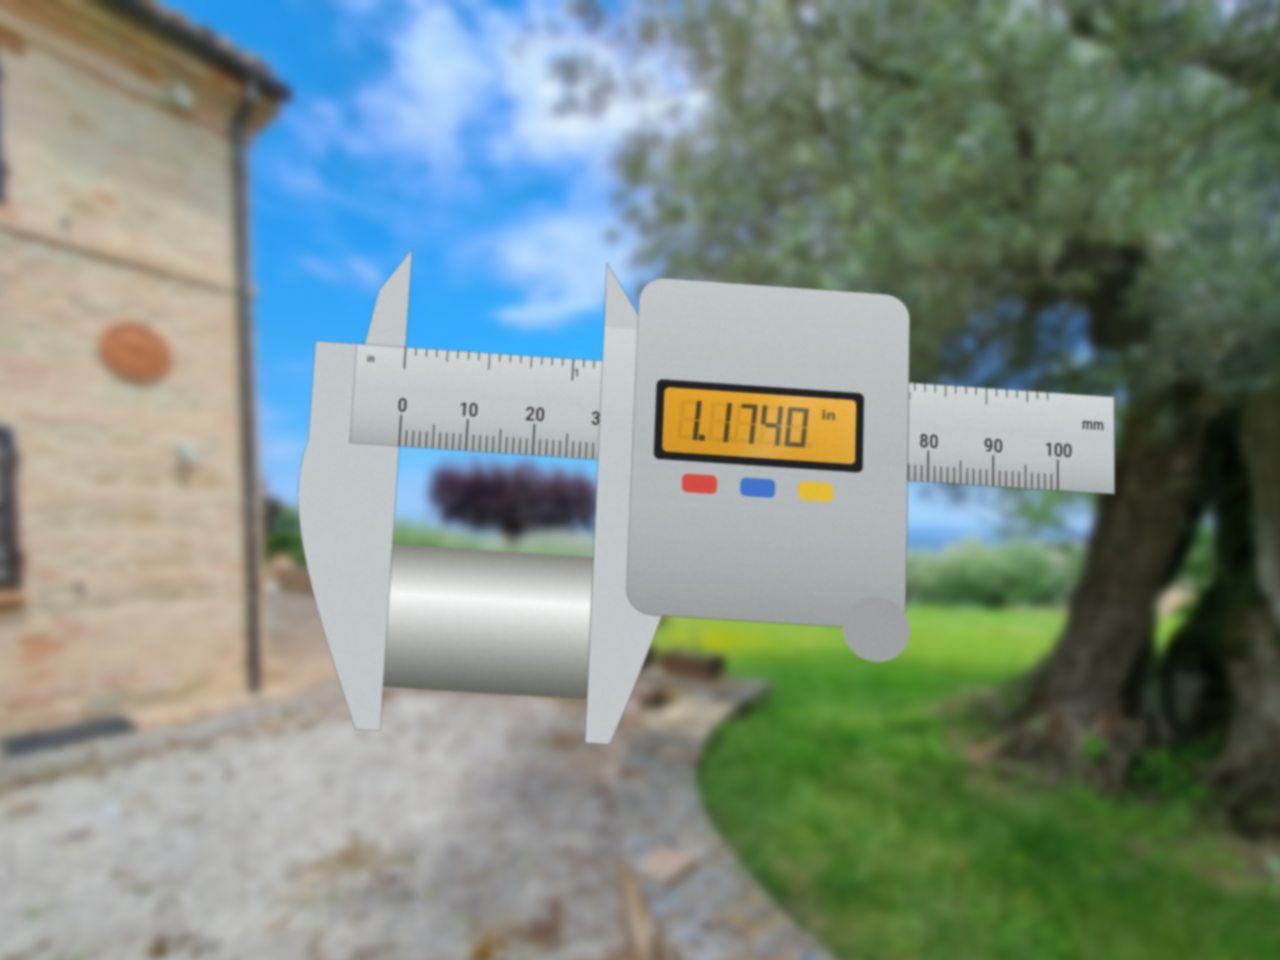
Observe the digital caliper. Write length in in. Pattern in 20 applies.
in 1.1740
